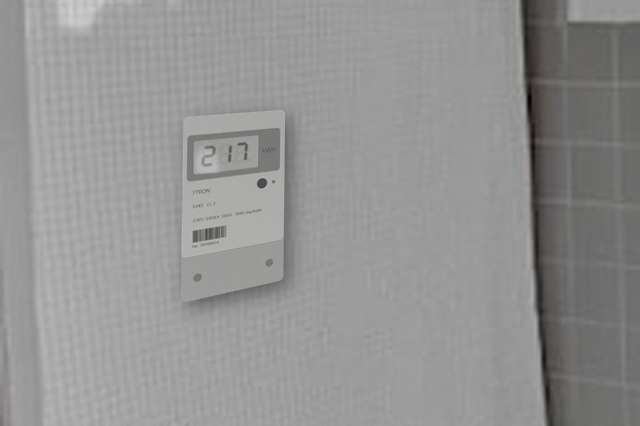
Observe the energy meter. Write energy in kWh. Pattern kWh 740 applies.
kWh 217
